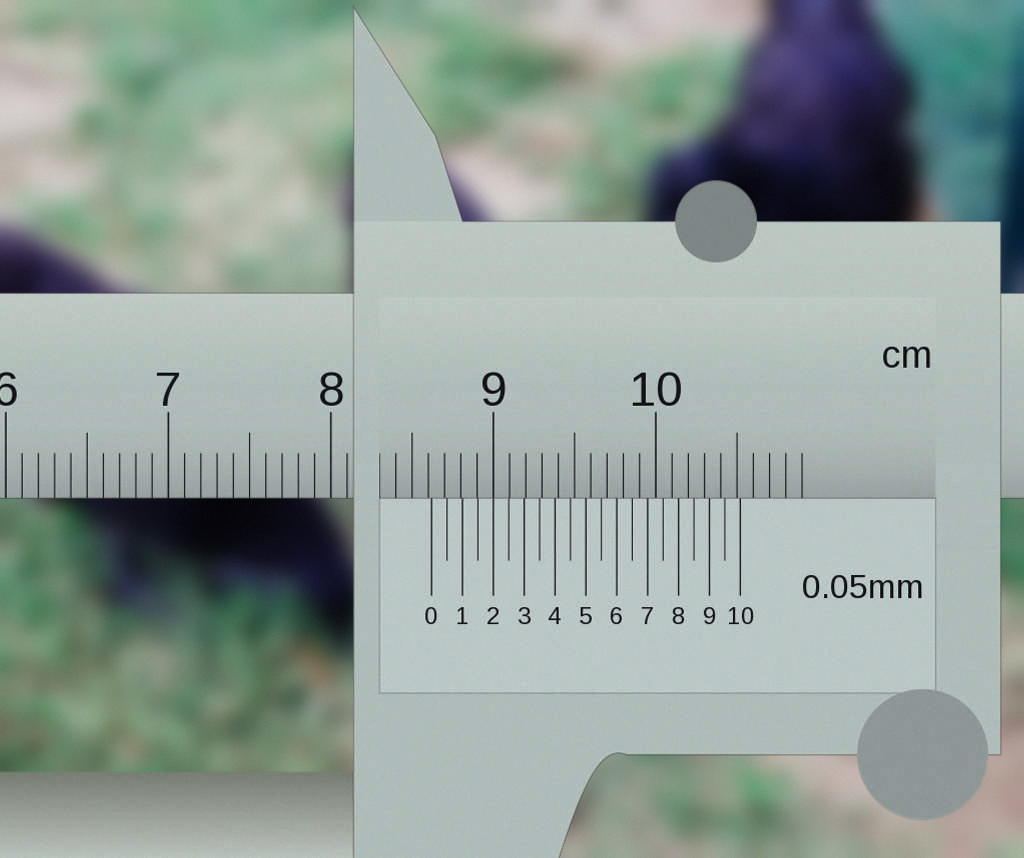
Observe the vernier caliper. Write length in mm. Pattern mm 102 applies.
mm 86.2
